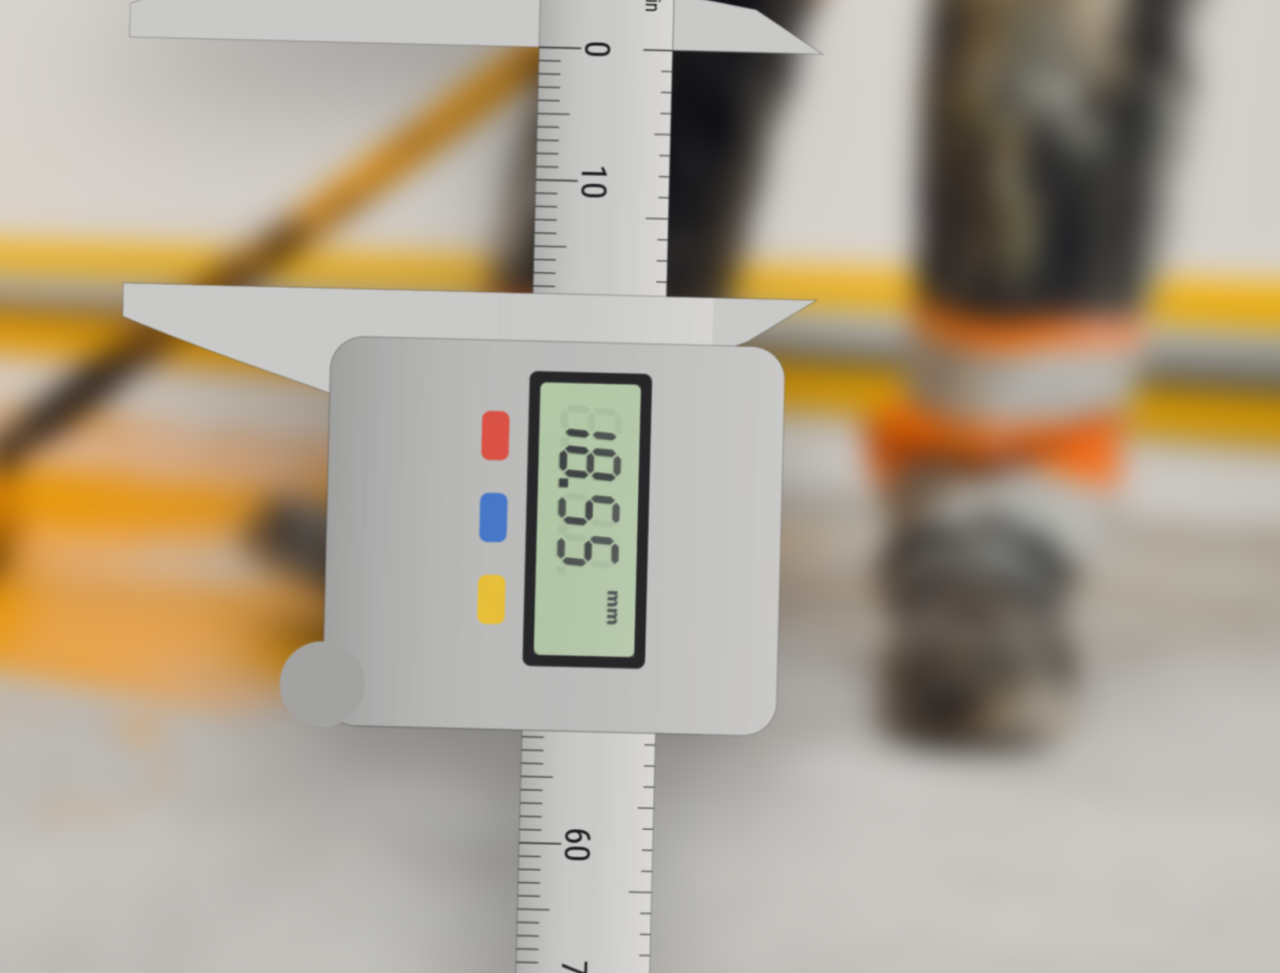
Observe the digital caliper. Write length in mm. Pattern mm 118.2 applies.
mm 18.55
